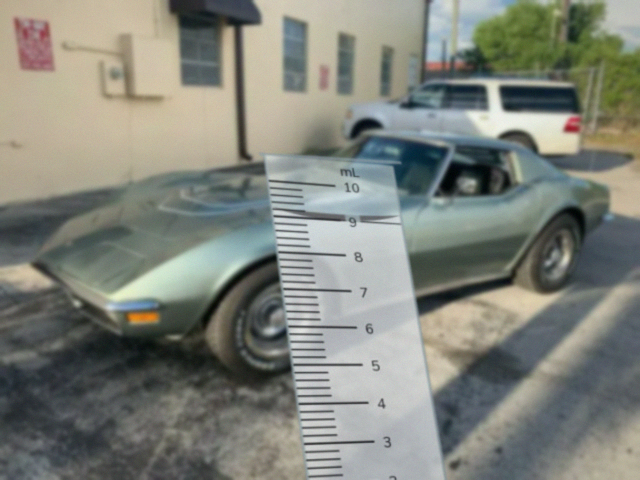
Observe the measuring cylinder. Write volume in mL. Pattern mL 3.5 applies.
mL 9
